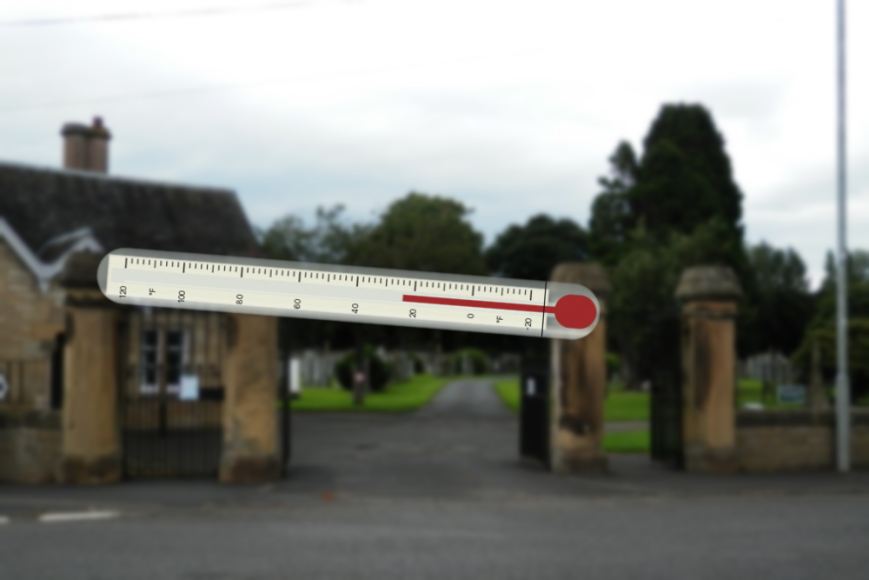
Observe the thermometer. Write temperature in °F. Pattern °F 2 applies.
°F 24
